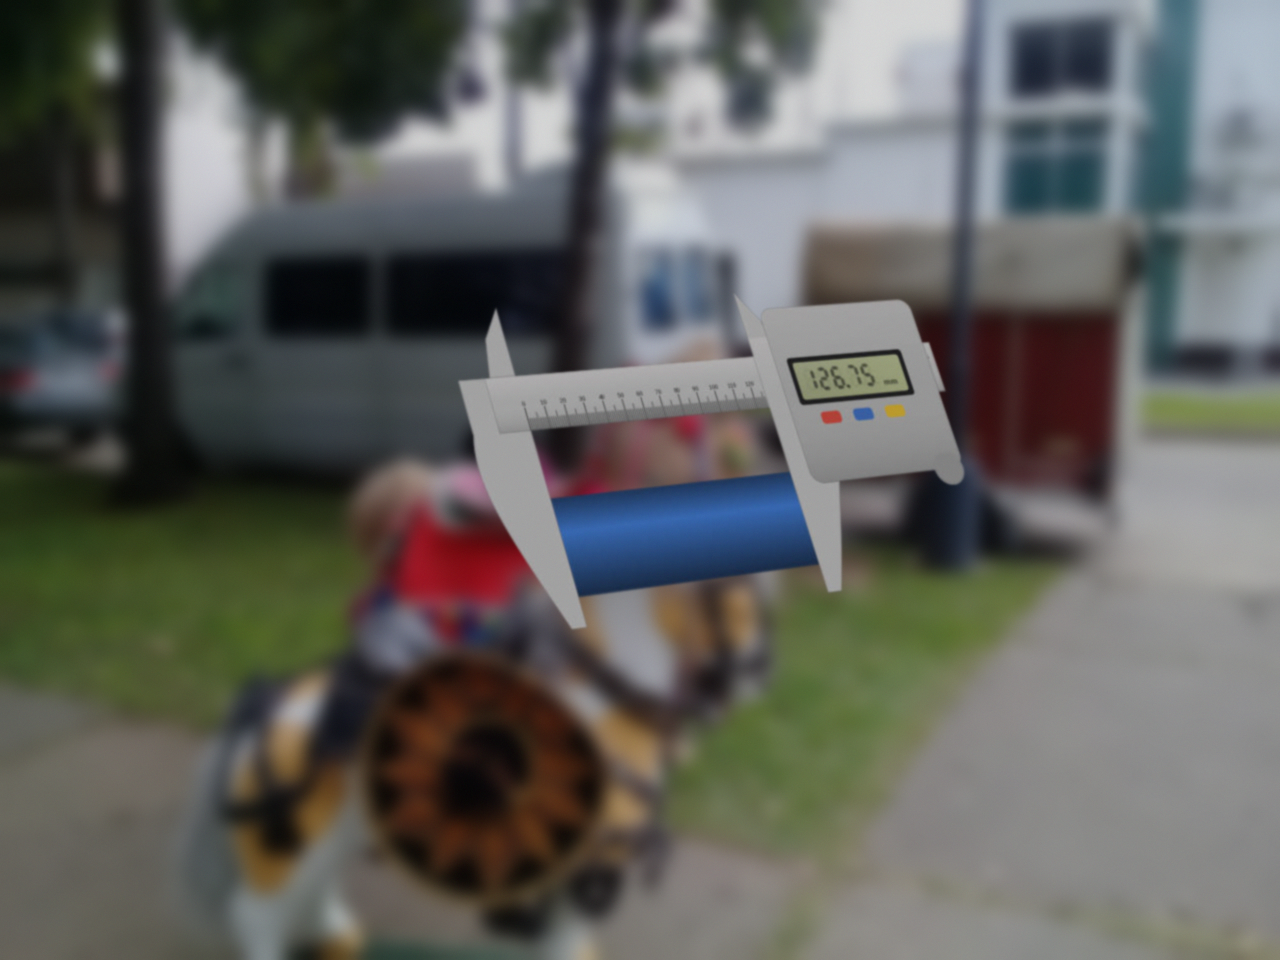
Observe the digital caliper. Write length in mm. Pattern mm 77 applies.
mm 126.75
